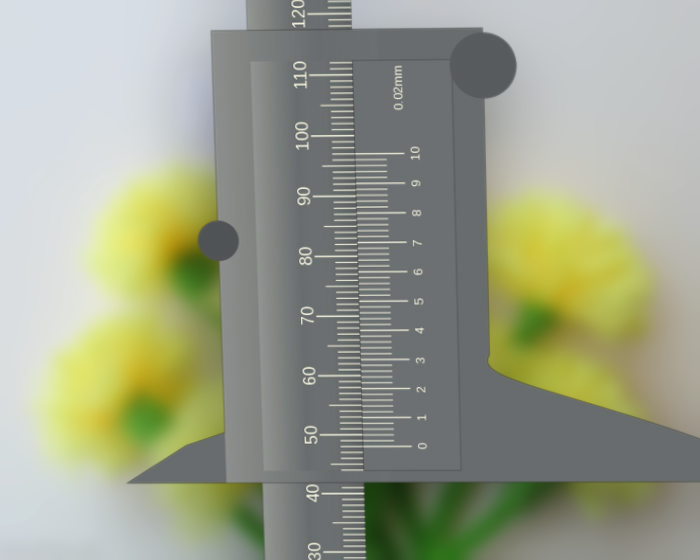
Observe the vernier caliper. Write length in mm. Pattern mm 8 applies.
mm 48.0
